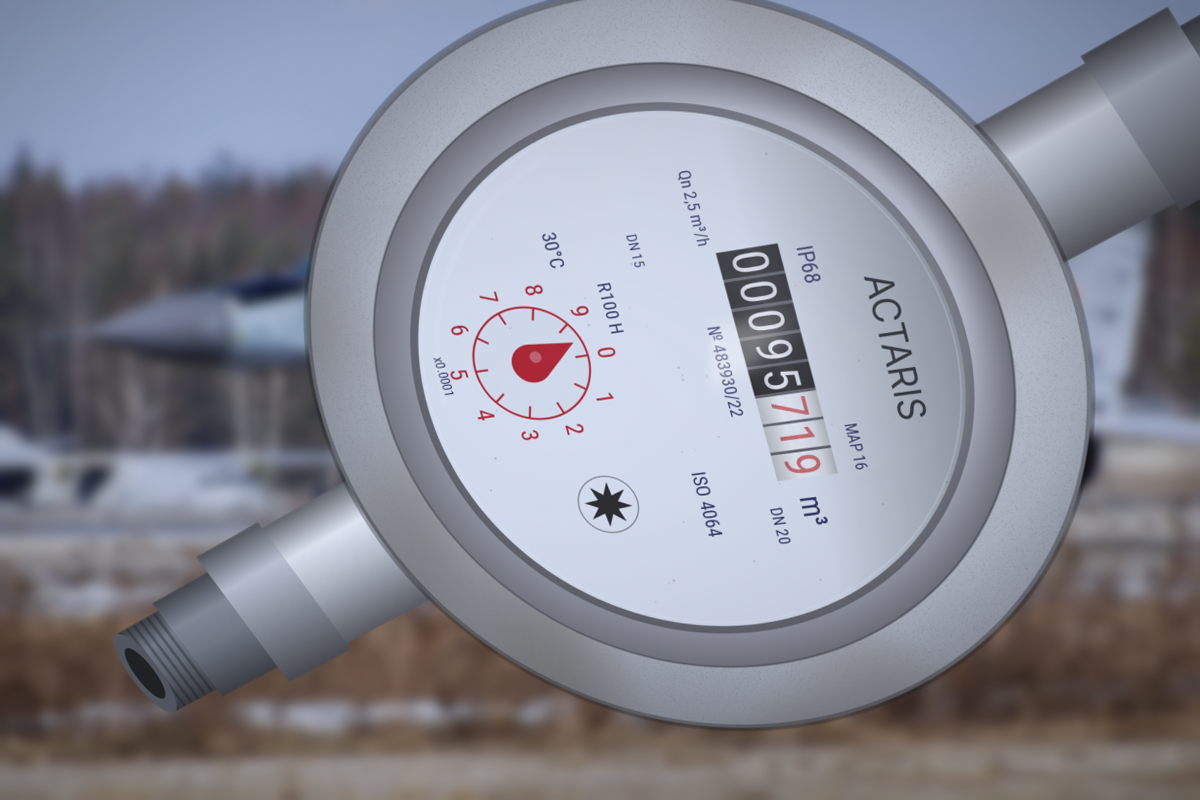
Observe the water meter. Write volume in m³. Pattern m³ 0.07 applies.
m³ 95.7189
